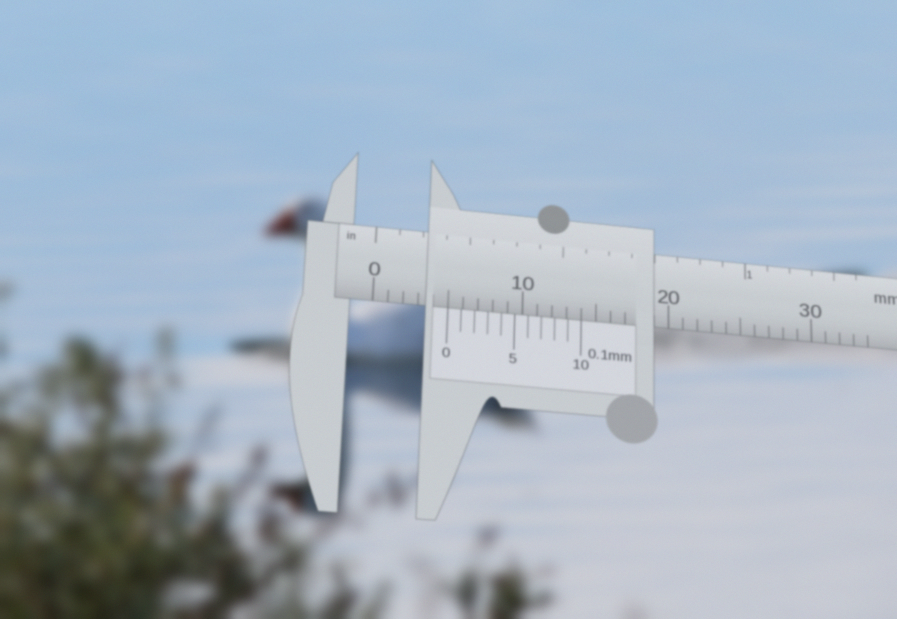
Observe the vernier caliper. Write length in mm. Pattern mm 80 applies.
mm 5.0
